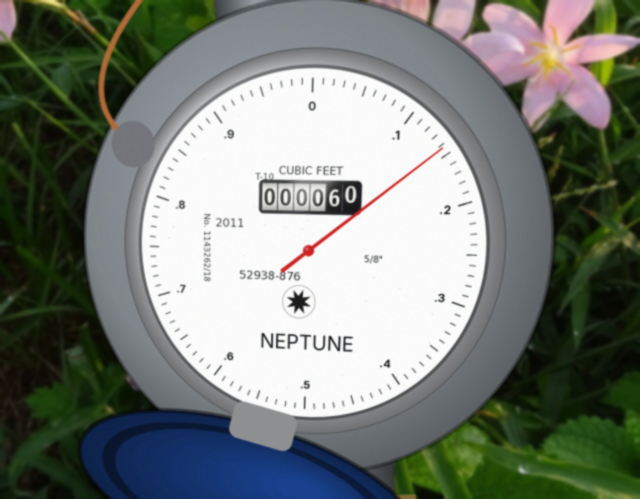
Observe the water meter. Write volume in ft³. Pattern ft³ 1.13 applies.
ft³ 60.14
